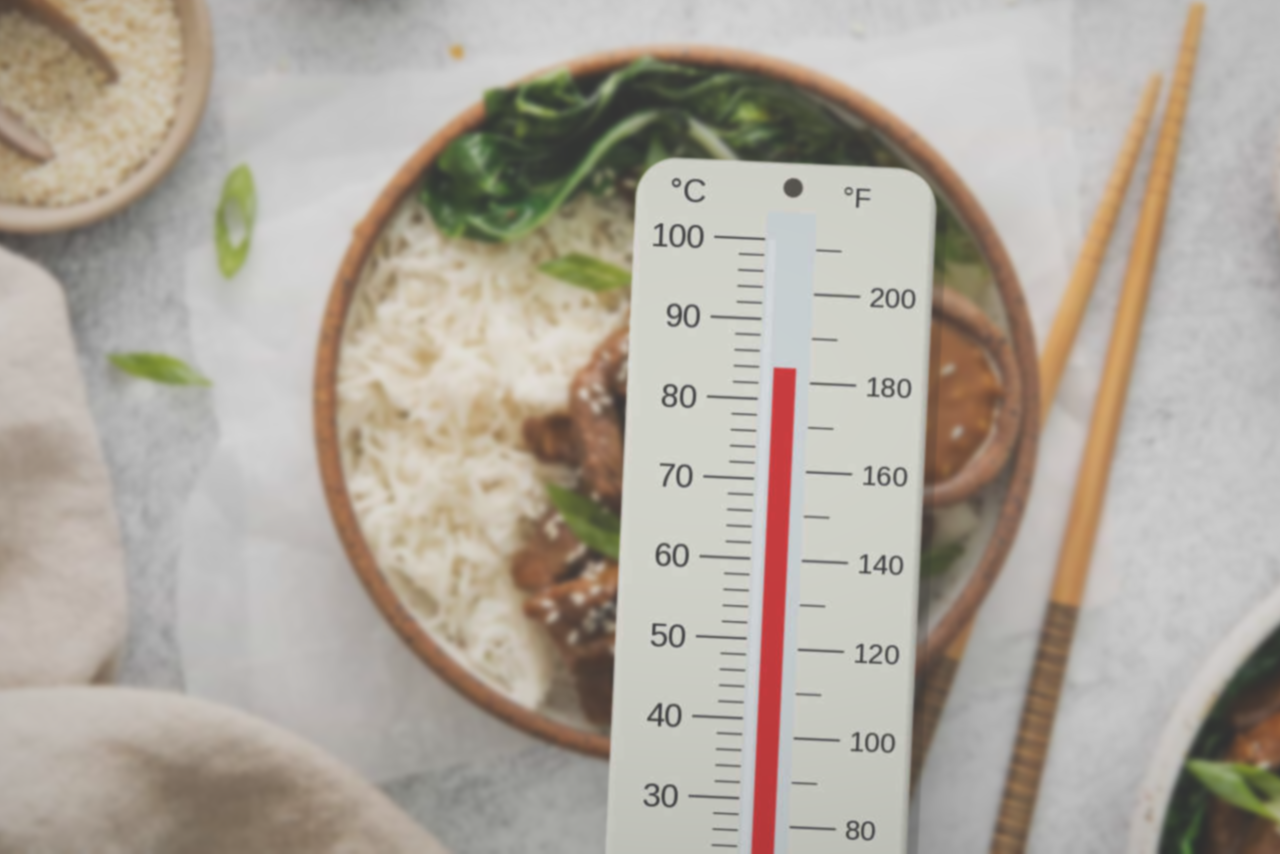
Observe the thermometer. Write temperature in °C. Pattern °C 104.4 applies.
°C 84
